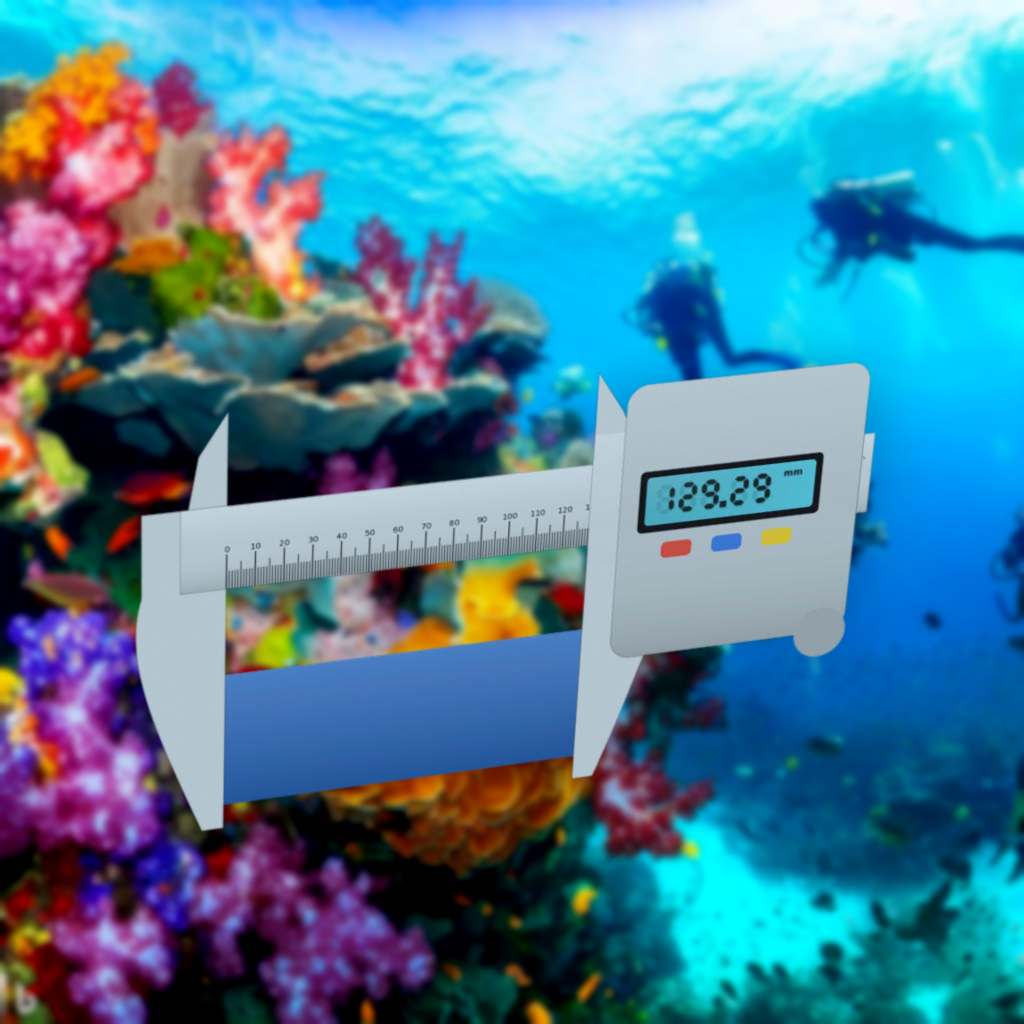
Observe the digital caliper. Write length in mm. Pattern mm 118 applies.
mm 129.29
